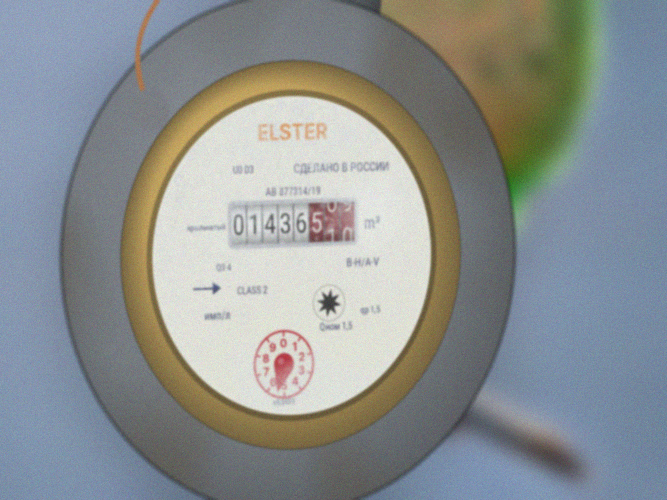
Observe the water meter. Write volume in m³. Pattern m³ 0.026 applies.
m³ 1436.5095
